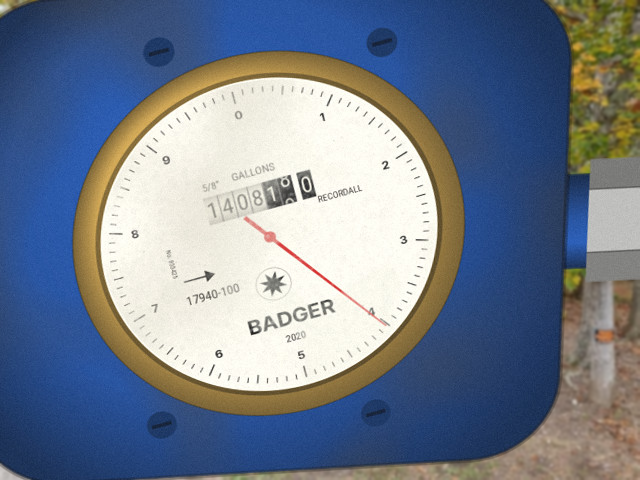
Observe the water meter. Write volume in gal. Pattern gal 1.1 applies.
gal 1408184.0
